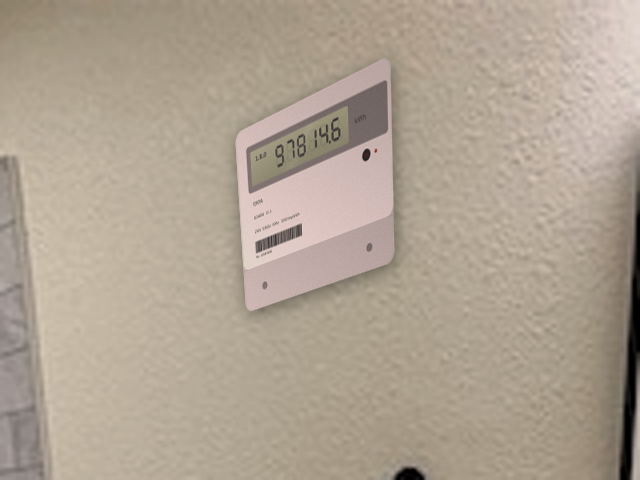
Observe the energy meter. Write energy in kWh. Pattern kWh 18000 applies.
kWh 97814.6
